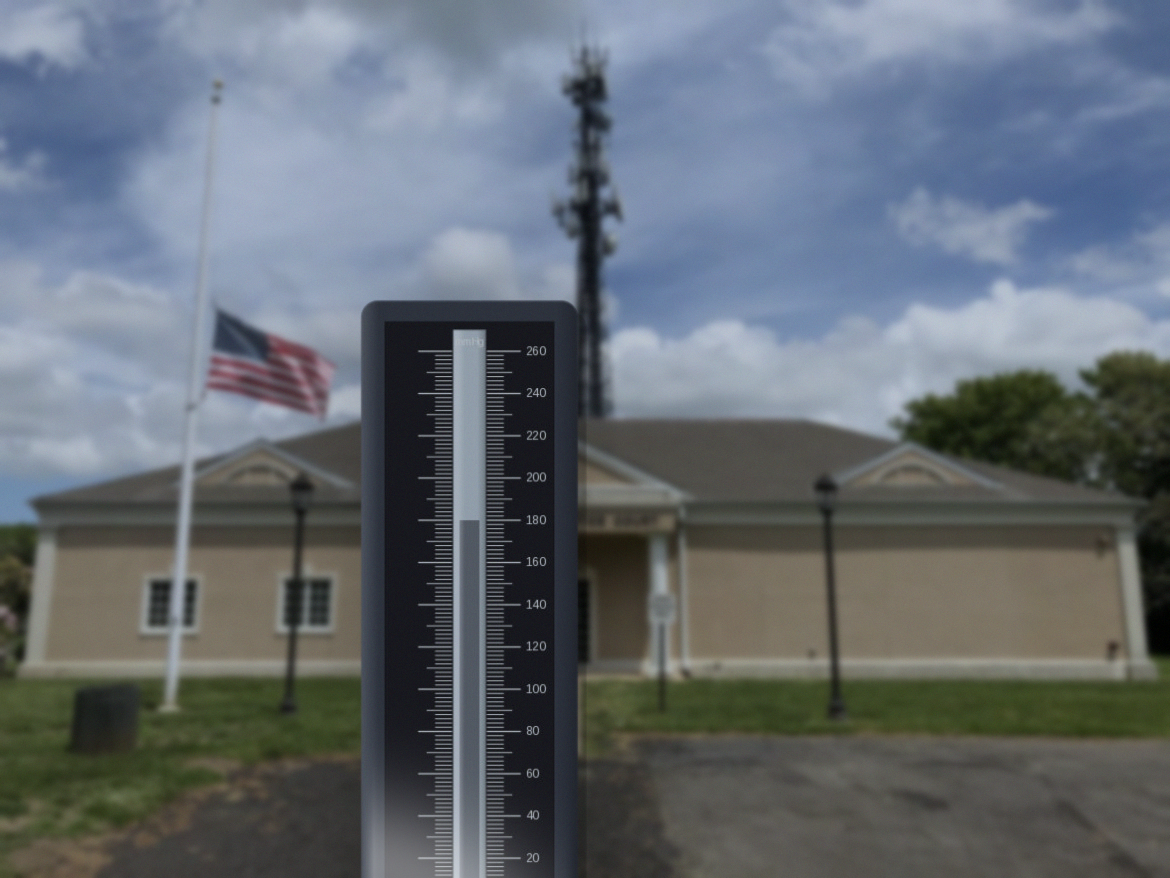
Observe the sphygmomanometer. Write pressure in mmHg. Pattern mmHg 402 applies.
mmHg 180
